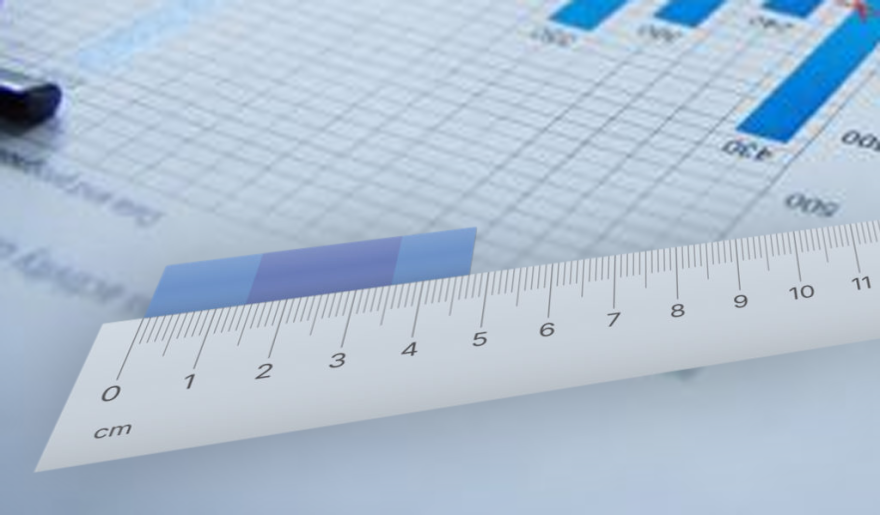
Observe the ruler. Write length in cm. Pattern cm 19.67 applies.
cm 4.7
